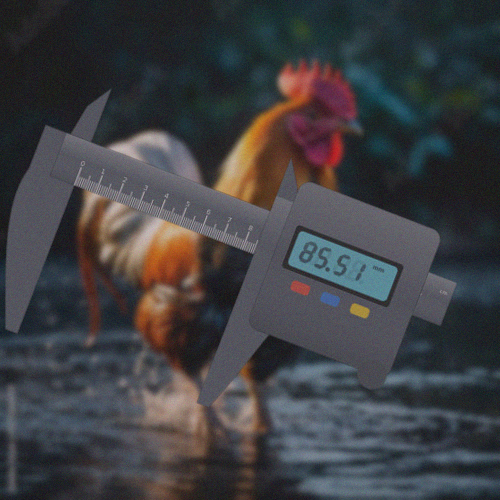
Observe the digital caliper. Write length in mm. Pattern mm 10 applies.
mm 85.51
